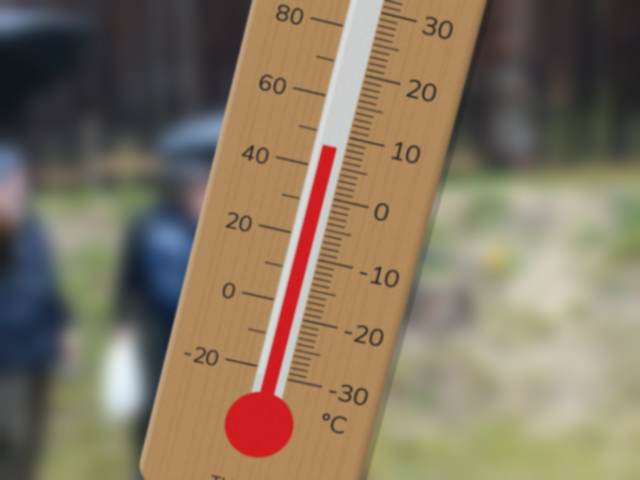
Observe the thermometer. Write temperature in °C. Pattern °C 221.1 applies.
°C 8
